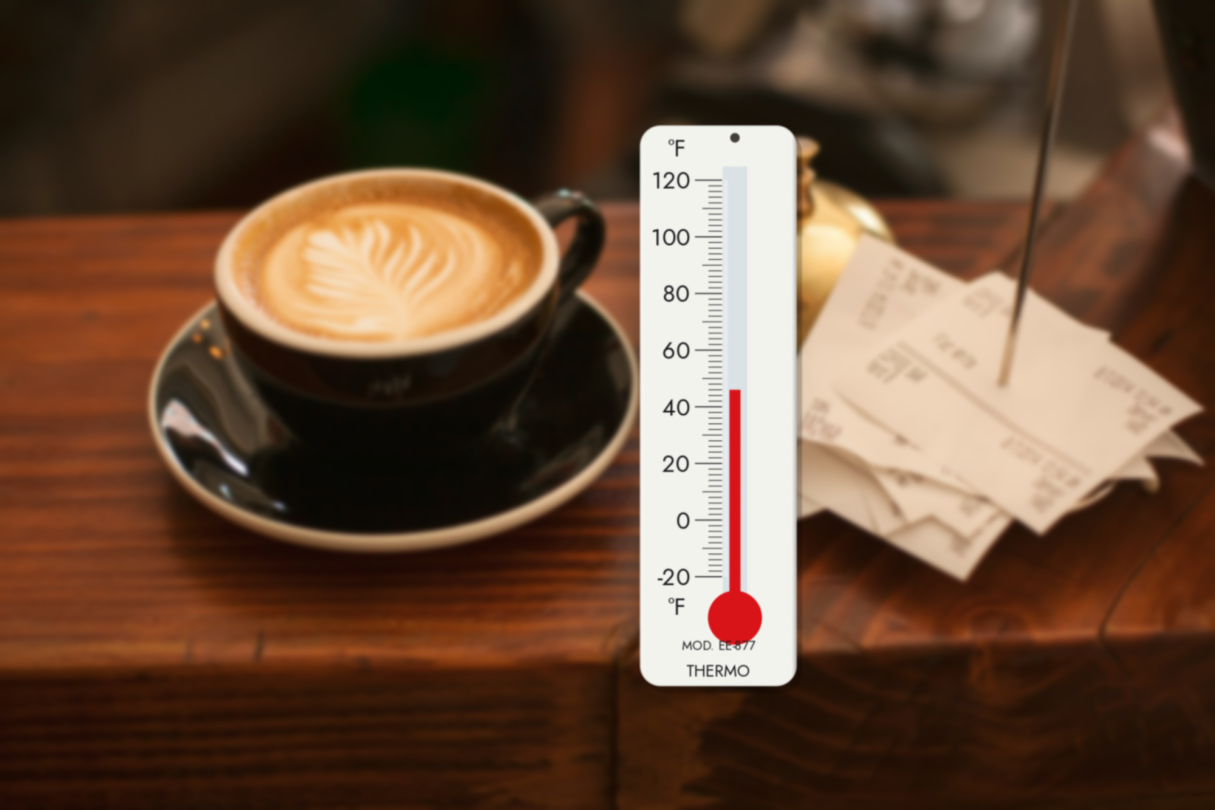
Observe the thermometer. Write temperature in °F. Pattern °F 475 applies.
°F 46
